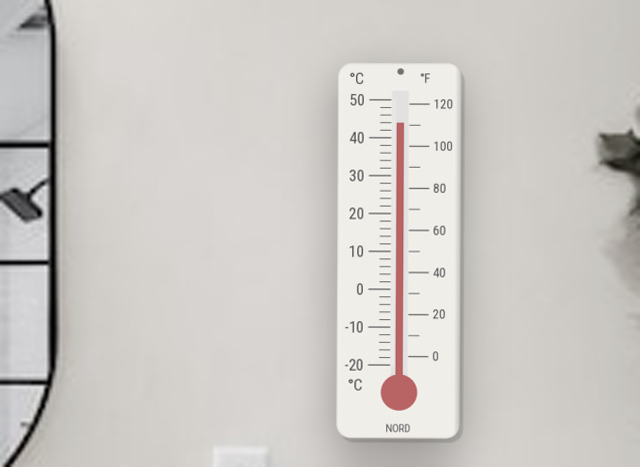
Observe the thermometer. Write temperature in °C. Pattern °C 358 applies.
°C 44
